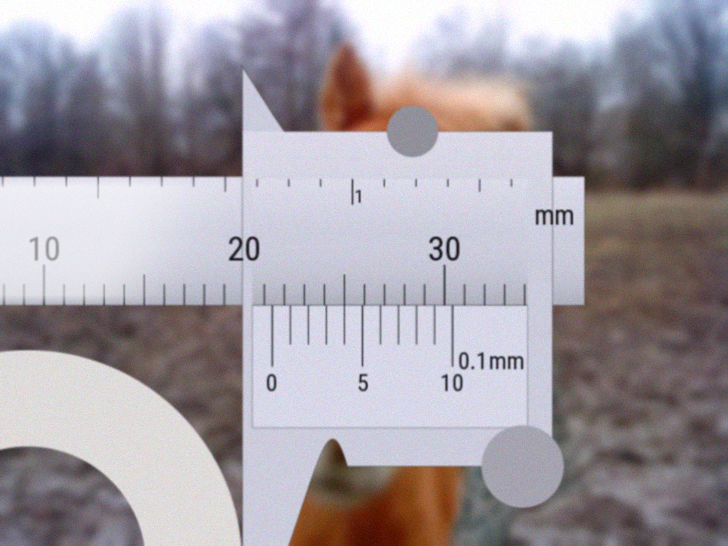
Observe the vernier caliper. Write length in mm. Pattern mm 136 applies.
mm 21.4
